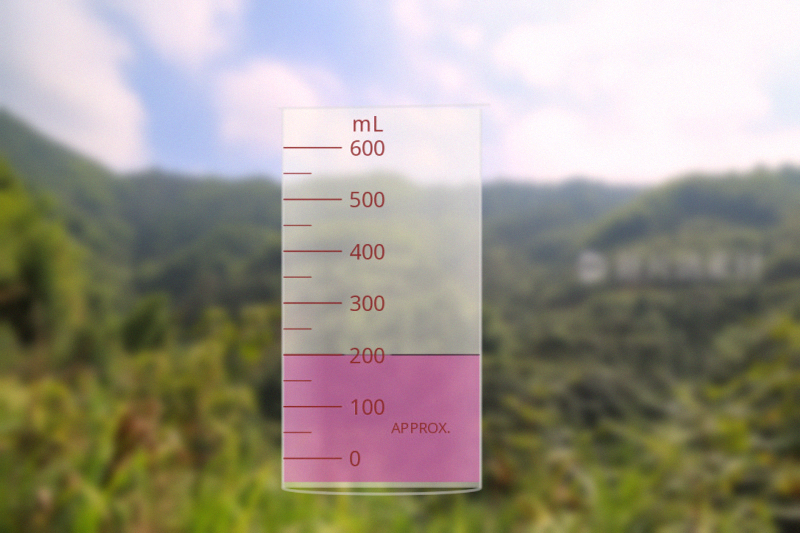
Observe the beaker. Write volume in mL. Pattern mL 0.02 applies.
mL 200
